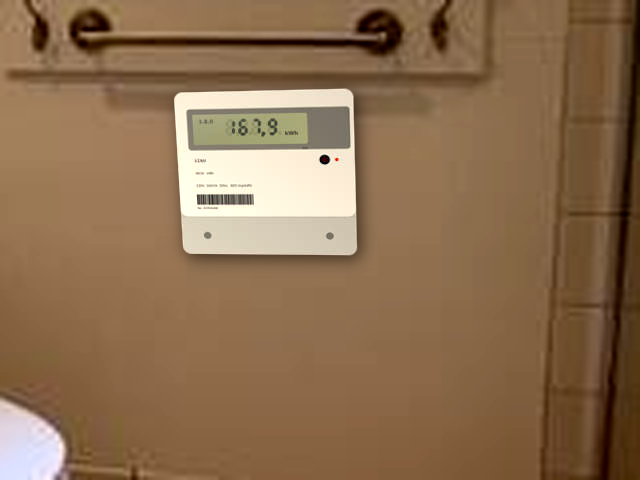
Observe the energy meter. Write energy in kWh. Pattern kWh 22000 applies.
kWh 167.9
